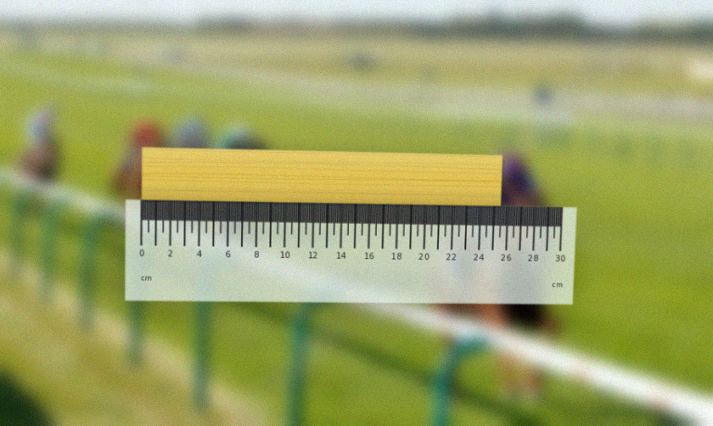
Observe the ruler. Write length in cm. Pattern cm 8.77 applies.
cm 25.5
